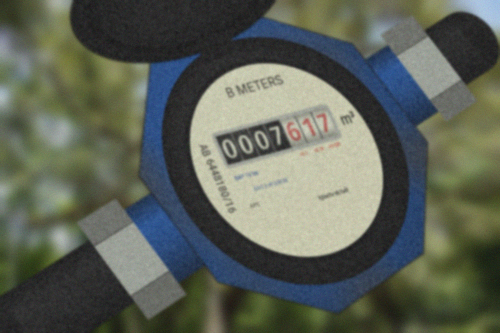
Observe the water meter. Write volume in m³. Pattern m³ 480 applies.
m³ 7.617
